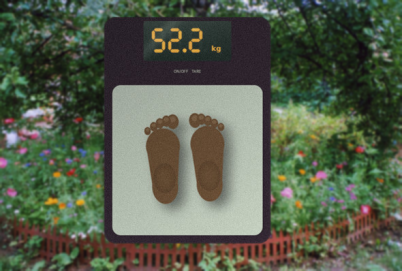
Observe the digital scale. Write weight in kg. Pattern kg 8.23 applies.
kg 52.2
